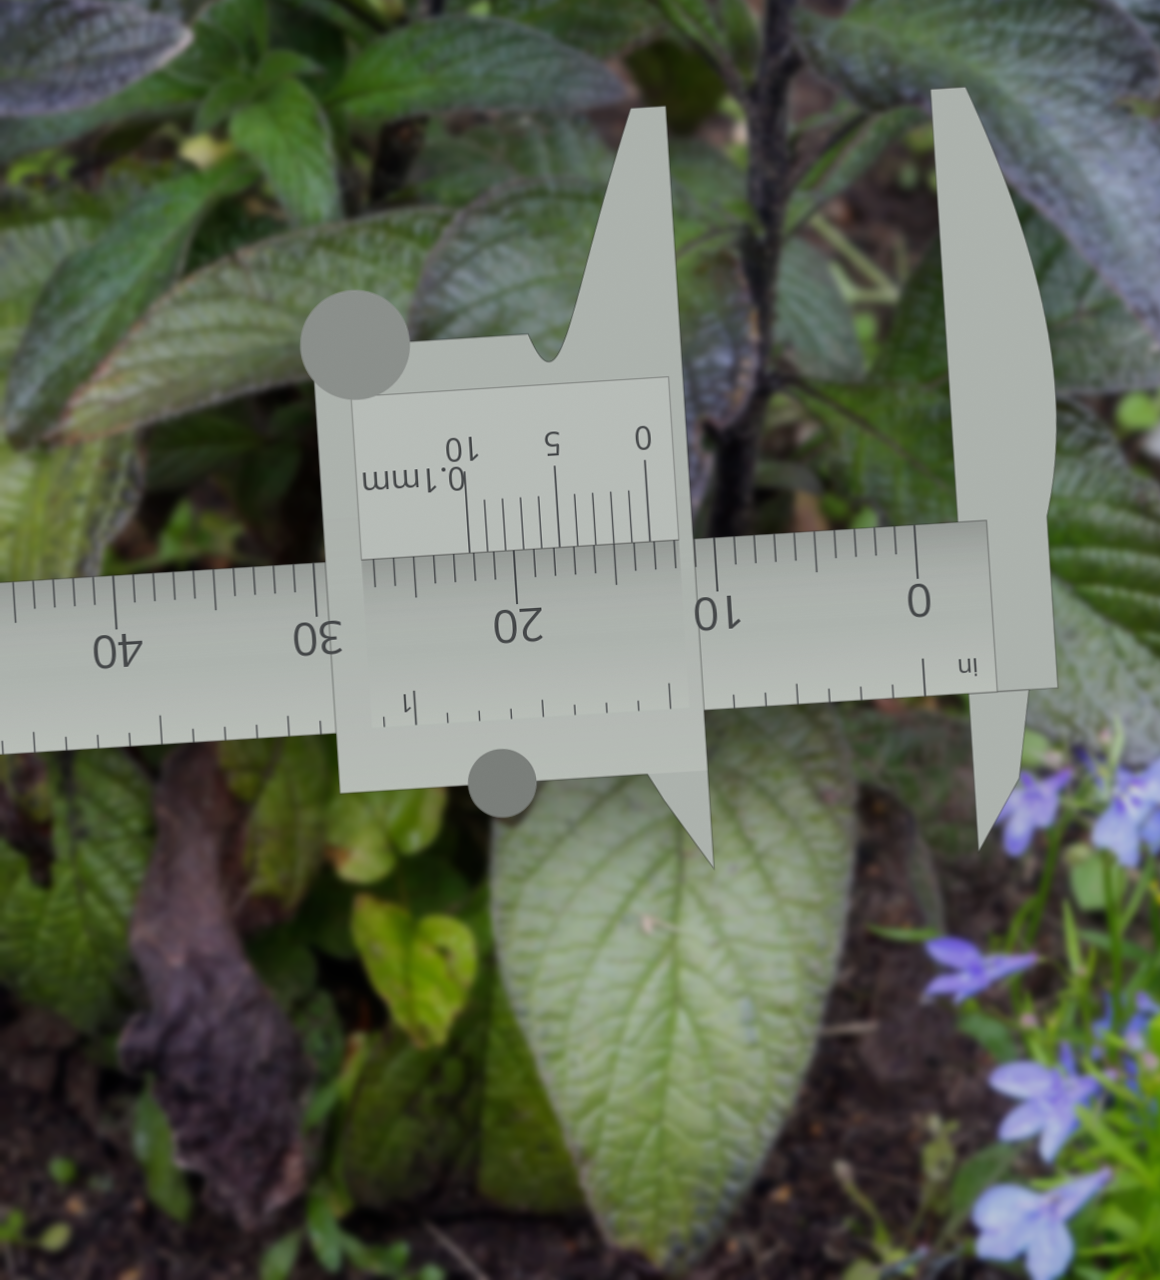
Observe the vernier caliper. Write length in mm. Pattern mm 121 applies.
mm 13.2
